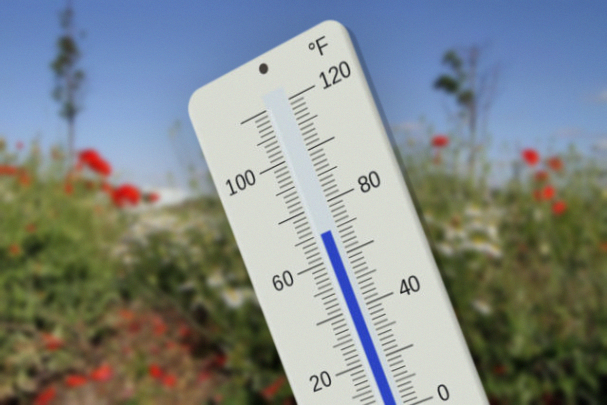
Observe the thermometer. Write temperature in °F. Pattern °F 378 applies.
°F 70
